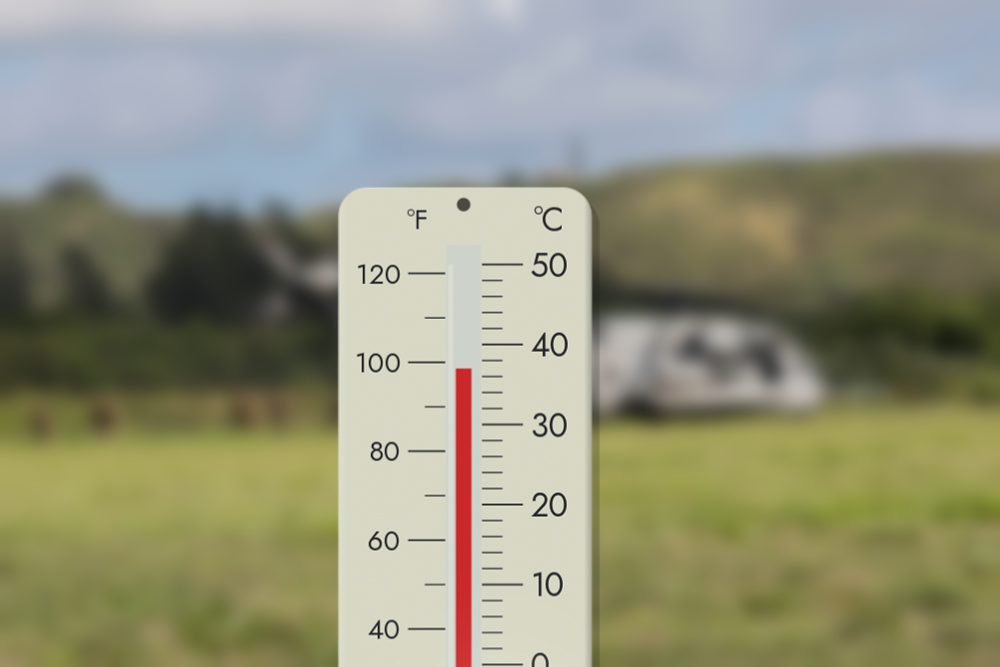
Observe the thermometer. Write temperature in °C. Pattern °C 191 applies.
°C 37
